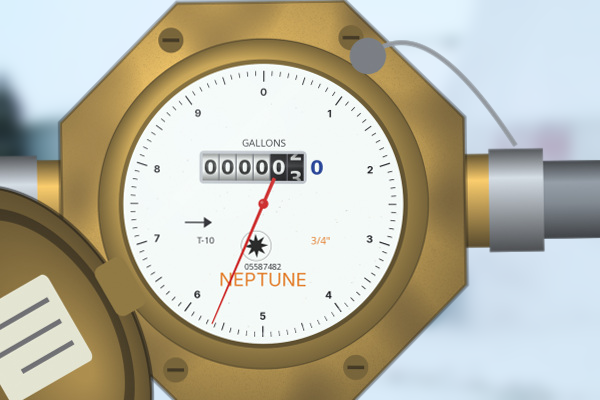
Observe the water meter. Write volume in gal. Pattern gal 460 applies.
gal 25.6
